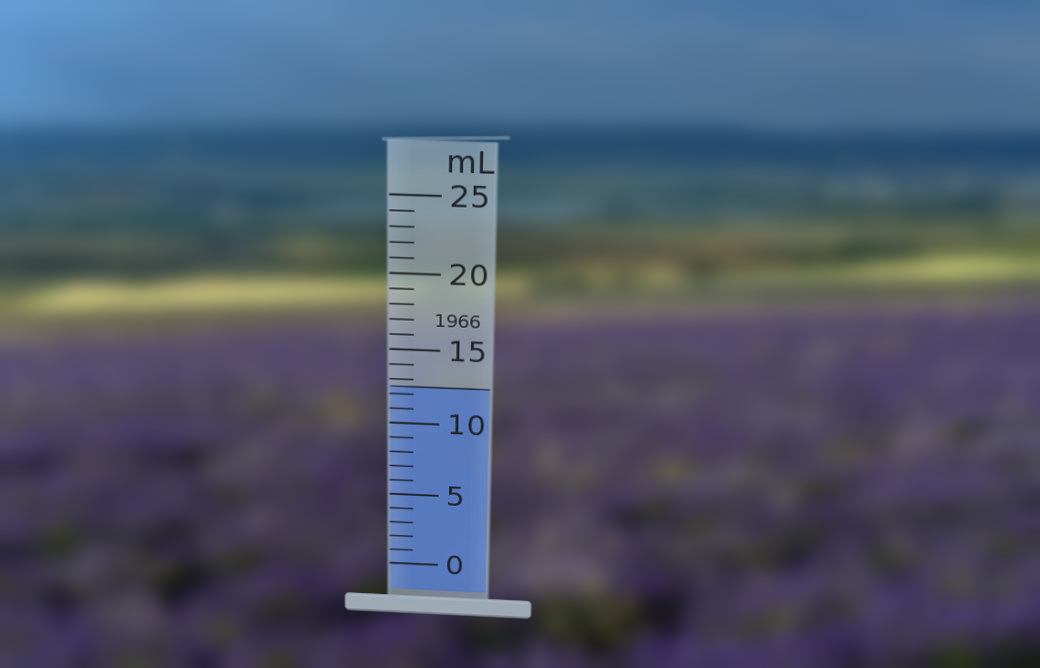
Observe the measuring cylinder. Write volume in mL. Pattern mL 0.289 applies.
mL 12.5
